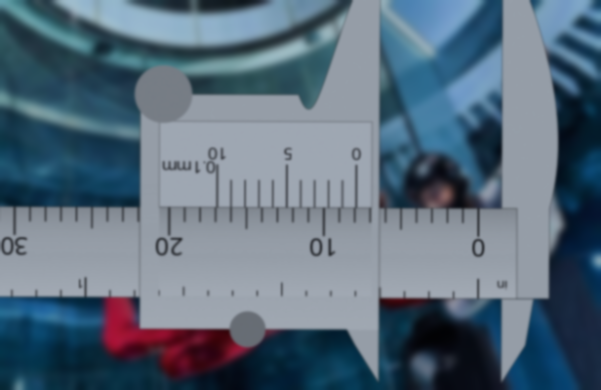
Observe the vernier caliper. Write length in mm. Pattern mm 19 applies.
mm 7.9
